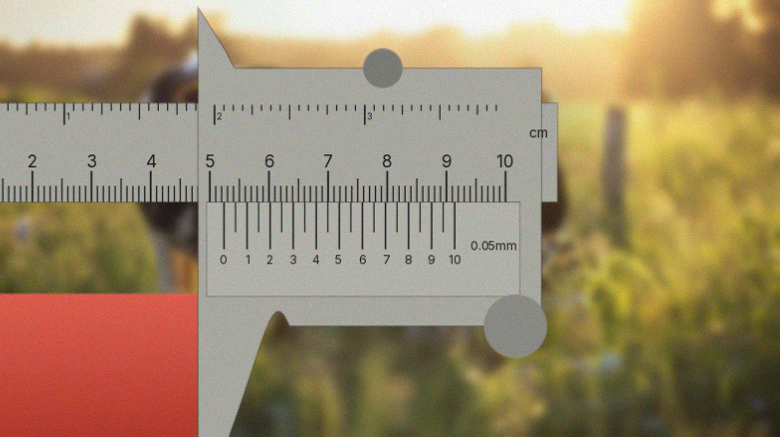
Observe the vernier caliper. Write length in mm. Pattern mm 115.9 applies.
mm 52.4
